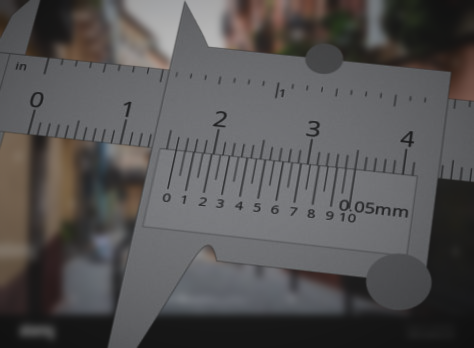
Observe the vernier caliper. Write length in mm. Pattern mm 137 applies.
mm 16.0
